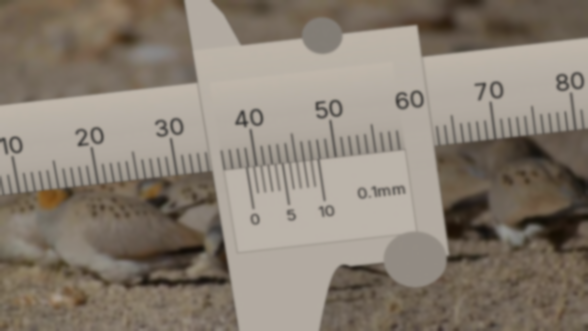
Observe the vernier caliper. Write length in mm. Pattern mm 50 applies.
mm 38.8
